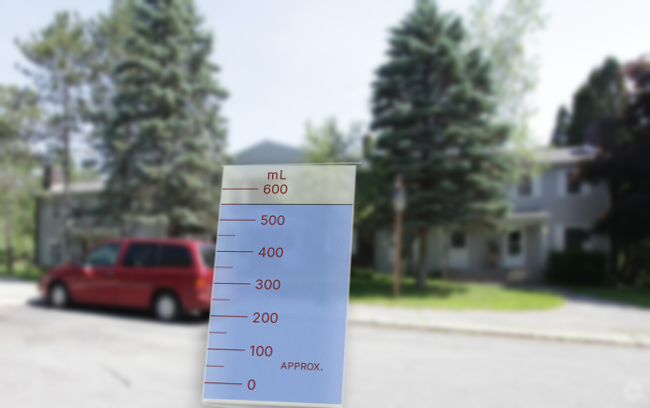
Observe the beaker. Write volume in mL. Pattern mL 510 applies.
mL 550
